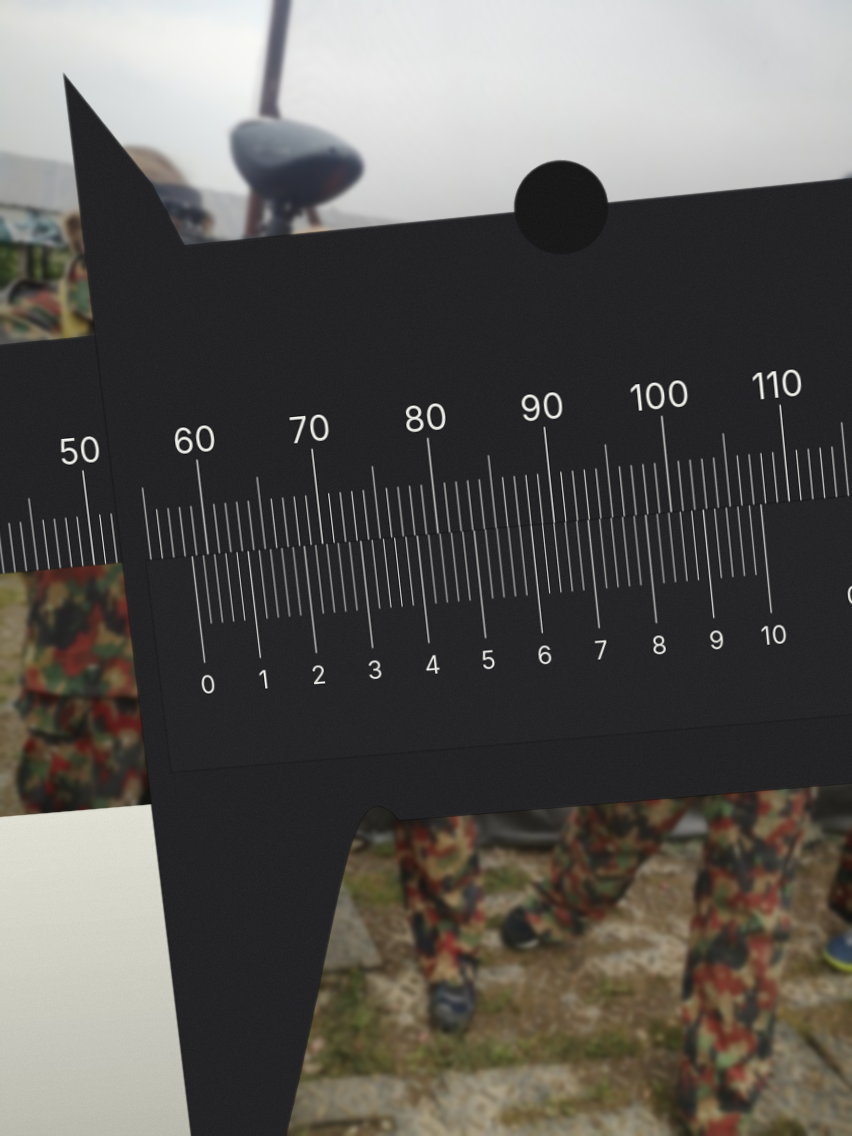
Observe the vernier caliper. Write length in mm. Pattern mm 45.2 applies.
mm 58.6
